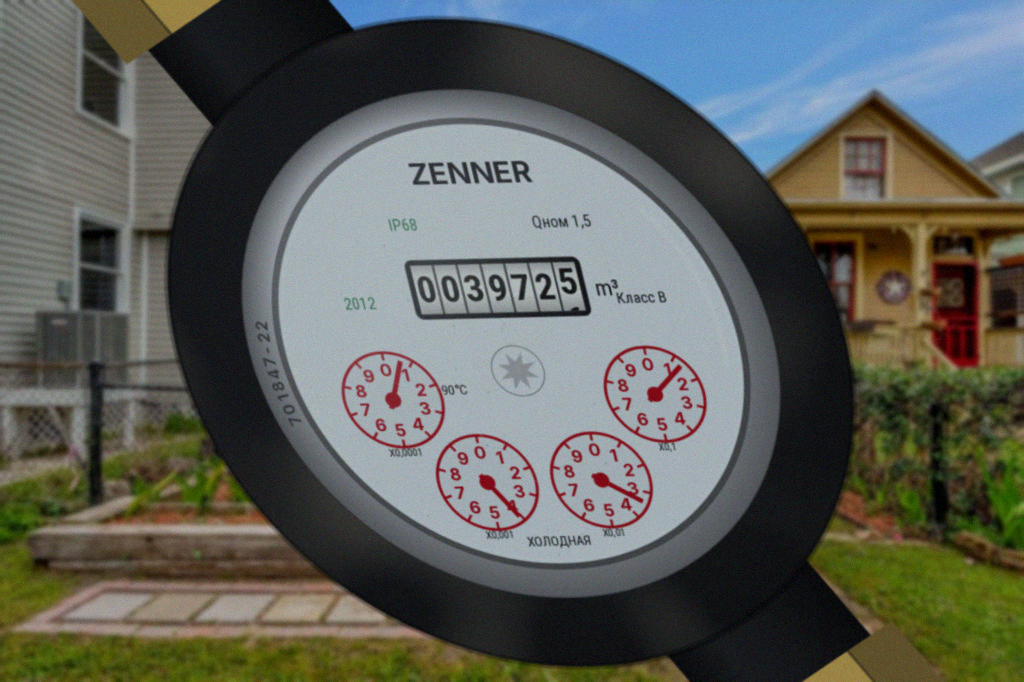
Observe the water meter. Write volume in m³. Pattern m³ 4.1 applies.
m³ 39725.1340
